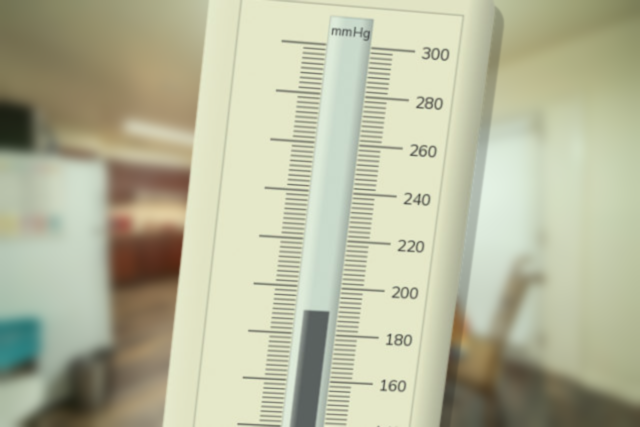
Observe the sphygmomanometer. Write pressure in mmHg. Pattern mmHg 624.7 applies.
mmHg 190
